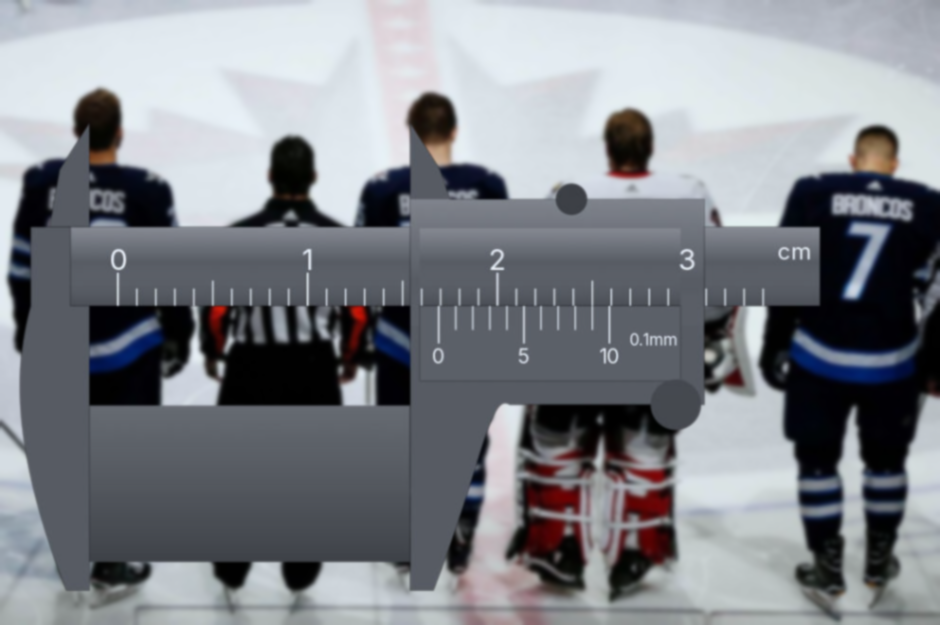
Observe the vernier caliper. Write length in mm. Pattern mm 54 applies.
mm 16.9
